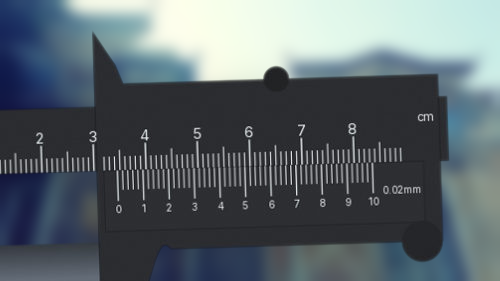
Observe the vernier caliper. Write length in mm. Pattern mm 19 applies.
mm 34.5
